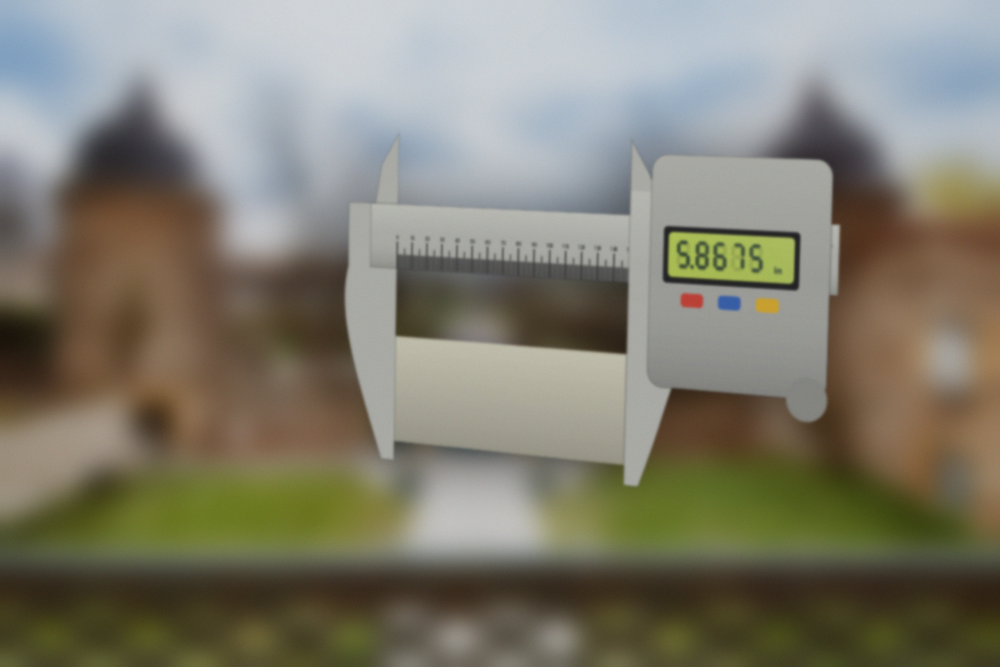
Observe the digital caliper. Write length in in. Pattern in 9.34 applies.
in 5.8675
